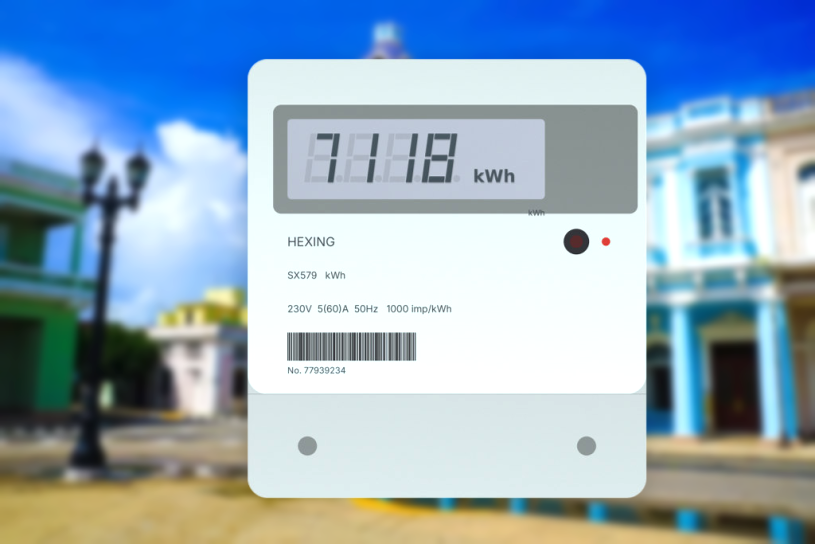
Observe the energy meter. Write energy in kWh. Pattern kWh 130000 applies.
kWh 7118
